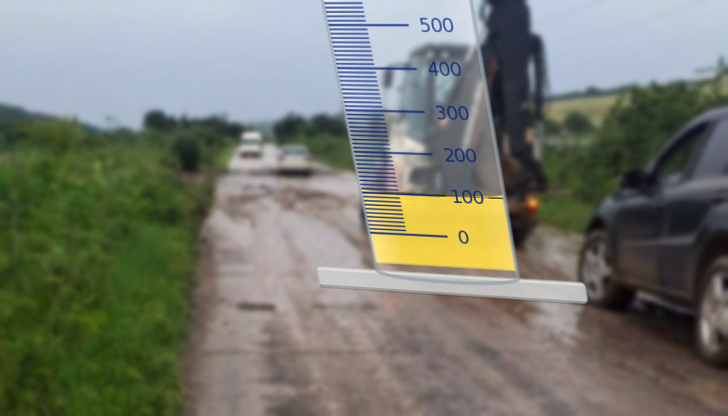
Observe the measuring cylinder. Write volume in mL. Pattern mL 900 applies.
mL 100
